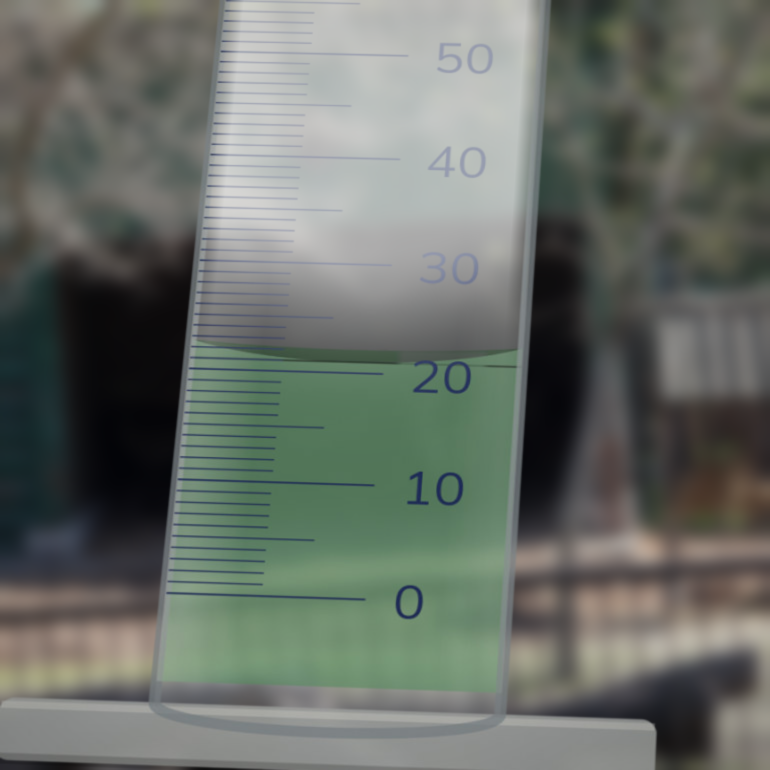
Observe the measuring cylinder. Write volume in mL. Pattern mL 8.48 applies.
mL 21
